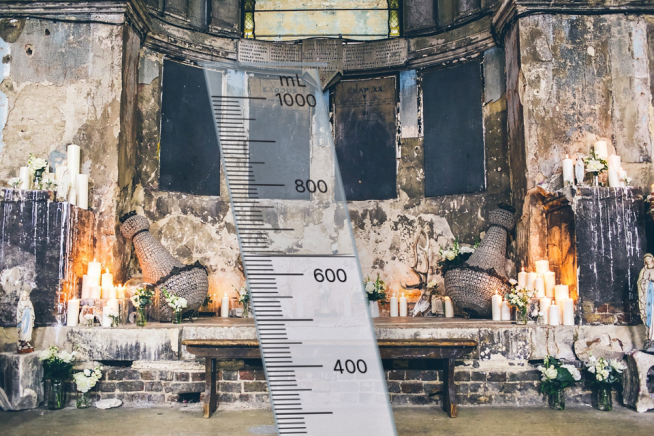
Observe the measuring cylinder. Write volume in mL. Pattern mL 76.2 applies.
mL 640
